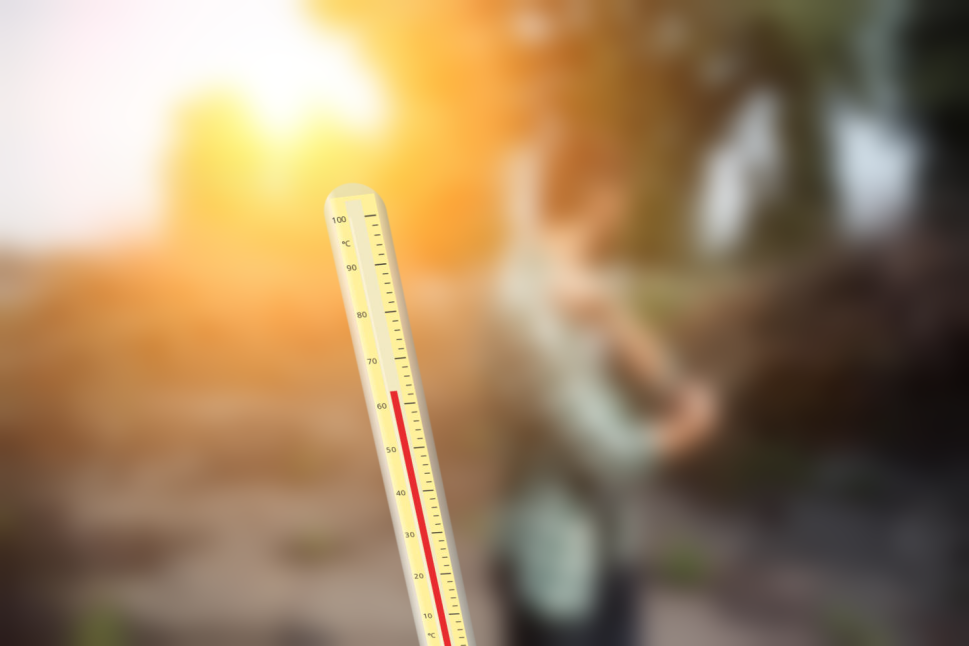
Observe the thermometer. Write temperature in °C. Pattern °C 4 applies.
°C 63
